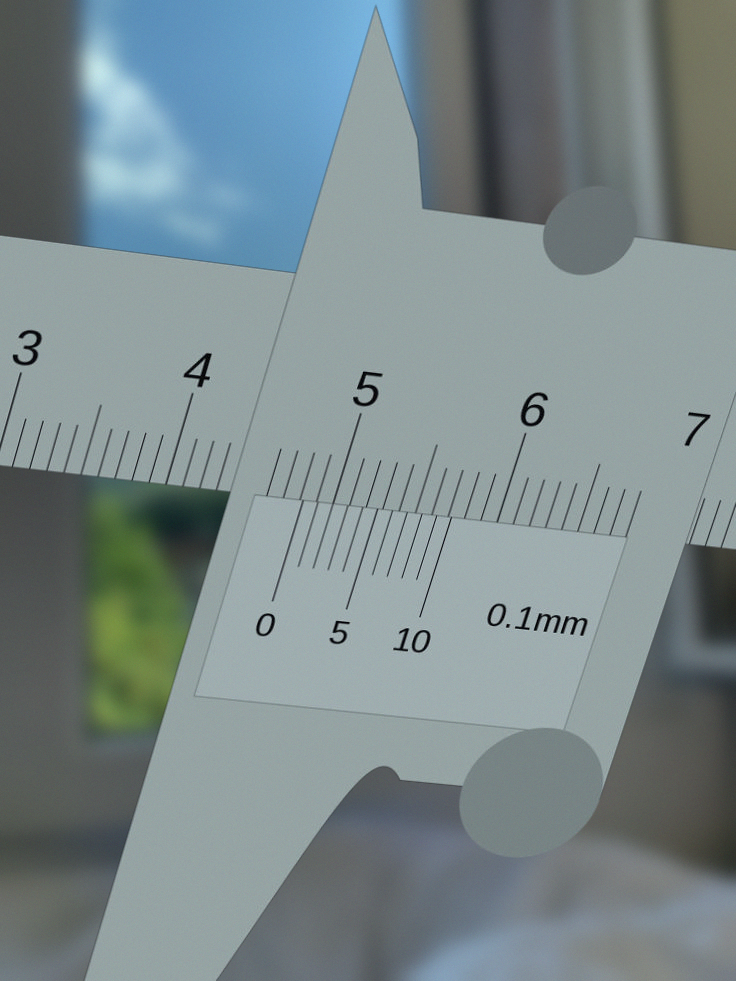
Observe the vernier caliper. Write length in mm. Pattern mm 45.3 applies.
mm 48.2
